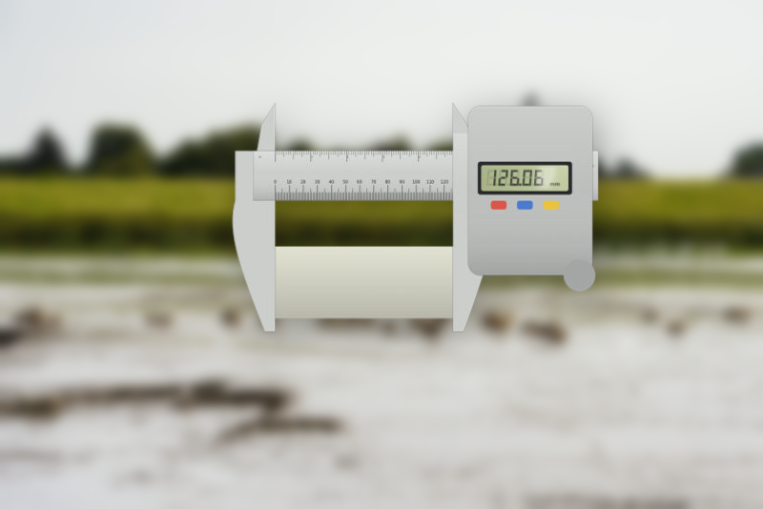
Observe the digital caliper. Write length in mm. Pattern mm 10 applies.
mm 126.06
